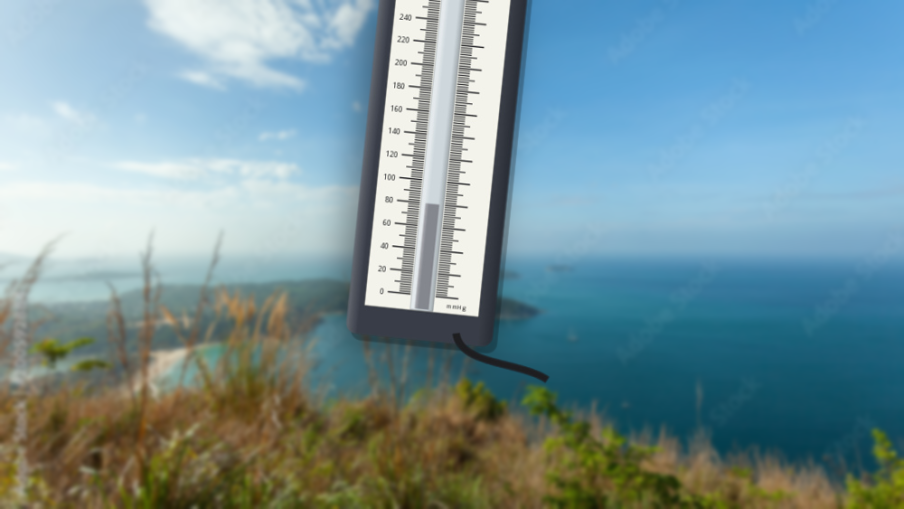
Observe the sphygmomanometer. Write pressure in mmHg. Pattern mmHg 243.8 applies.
mmHg 80
